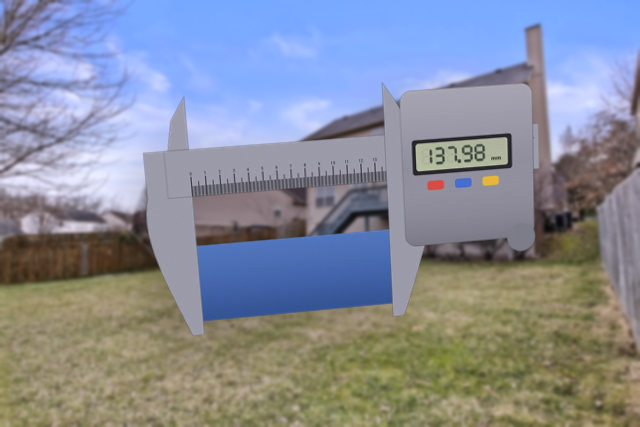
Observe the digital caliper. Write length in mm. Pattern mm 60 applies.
mm 137.98
